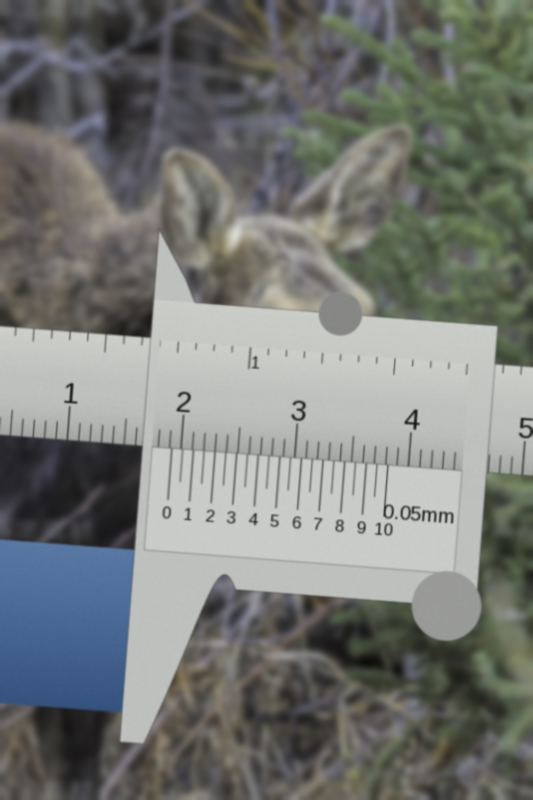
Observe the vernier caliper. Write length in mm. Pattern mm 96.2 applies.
mm 19.2
